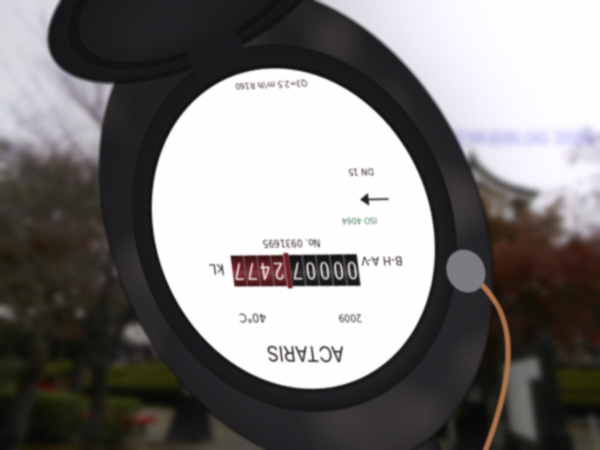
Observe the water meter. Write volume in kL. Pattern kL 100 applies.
kL 7.2477
